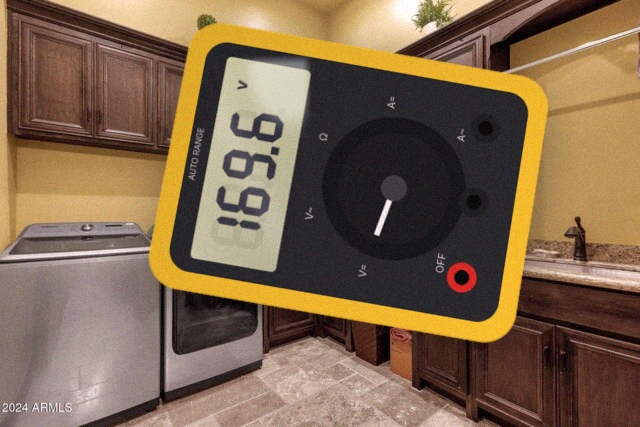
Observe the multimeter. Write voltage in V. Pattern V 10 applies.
V 169.6
